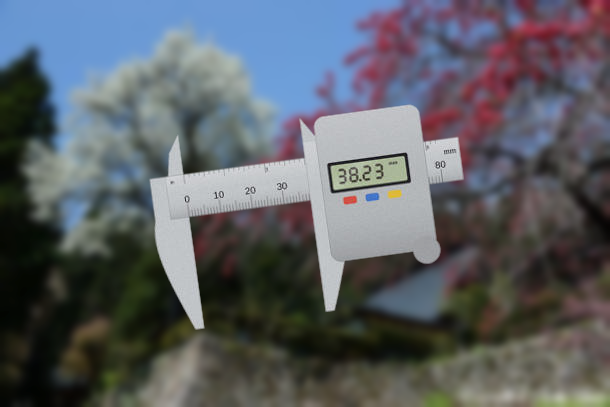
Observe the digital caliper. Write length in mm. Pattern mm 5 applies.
mm 38.23
